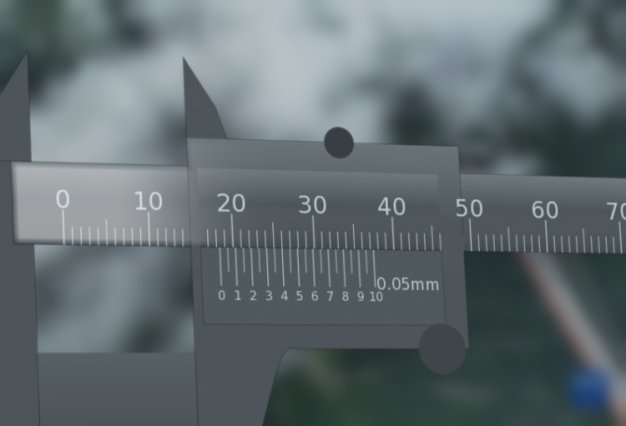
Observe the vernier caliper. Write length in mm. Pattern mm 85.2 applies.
mm 18.4
